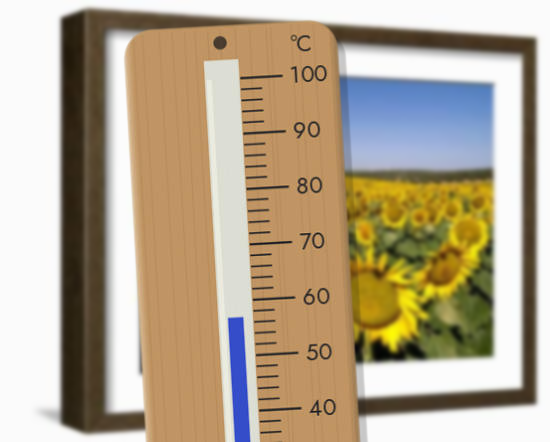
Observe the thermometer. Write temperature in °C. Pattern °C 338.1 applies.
°C 57
